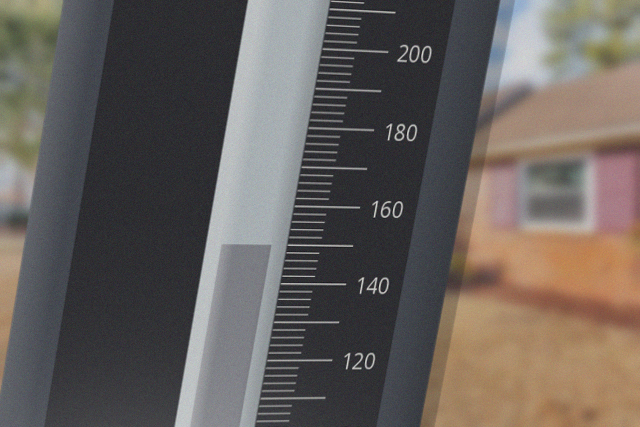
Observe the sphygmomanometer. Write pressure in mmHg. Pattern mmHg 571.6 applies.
mmHg 150
